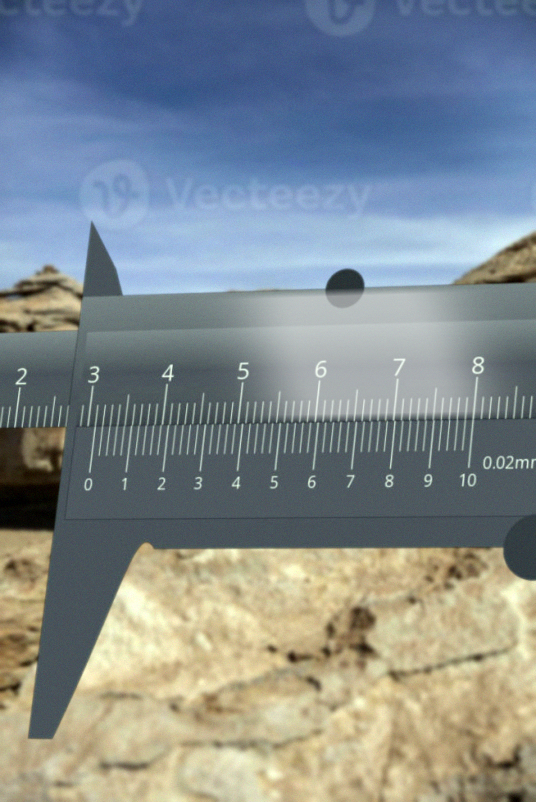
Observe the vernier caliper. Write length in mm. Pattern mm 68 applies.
mm 31.0
